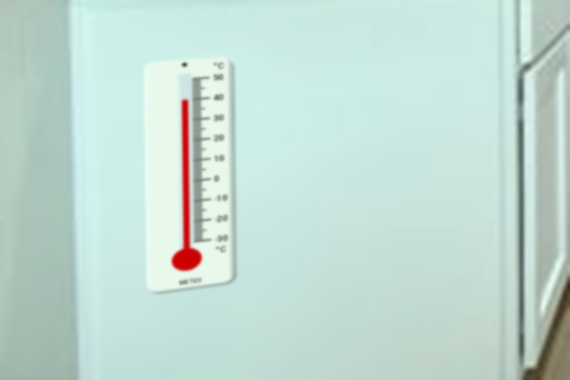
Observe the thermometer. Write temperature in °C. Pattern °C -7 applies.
°C 40
